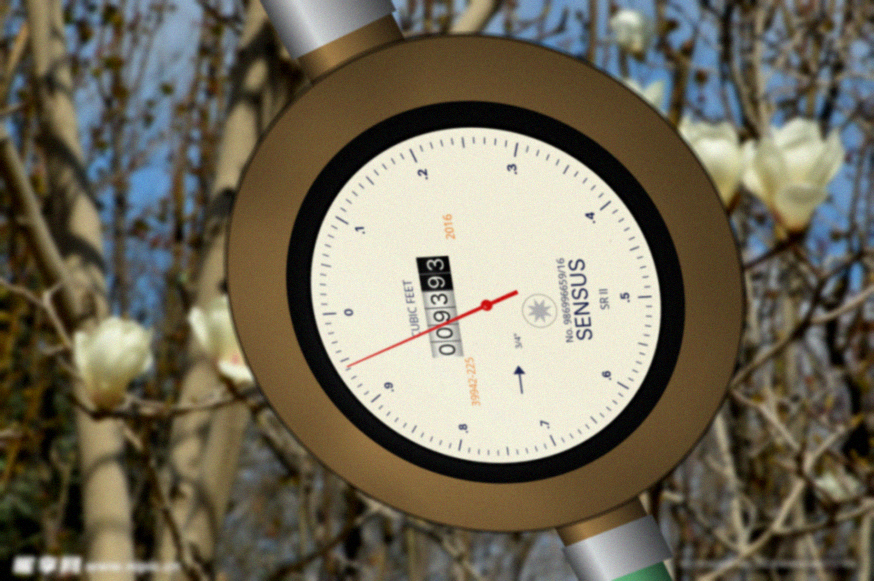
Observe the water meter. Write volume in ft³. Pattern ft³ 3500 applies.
ft³ 9392.94
